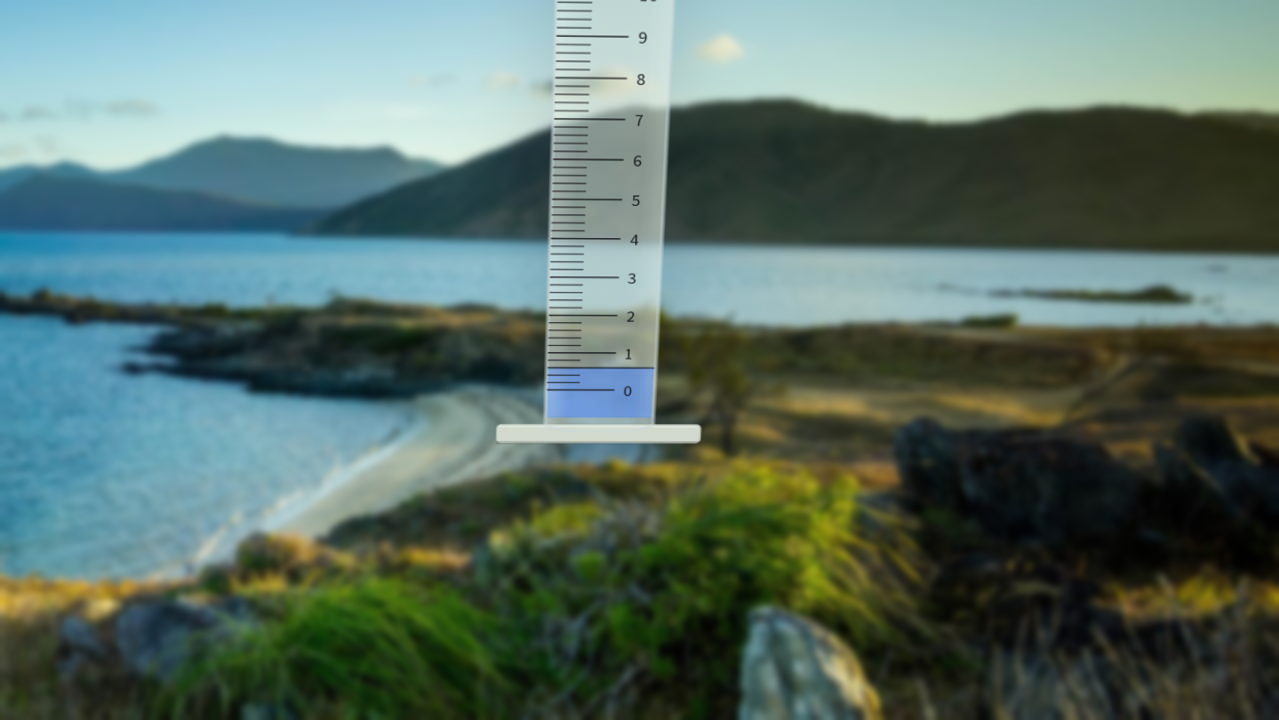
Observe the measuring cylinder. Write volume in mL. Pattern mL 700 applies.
mL 0.6
